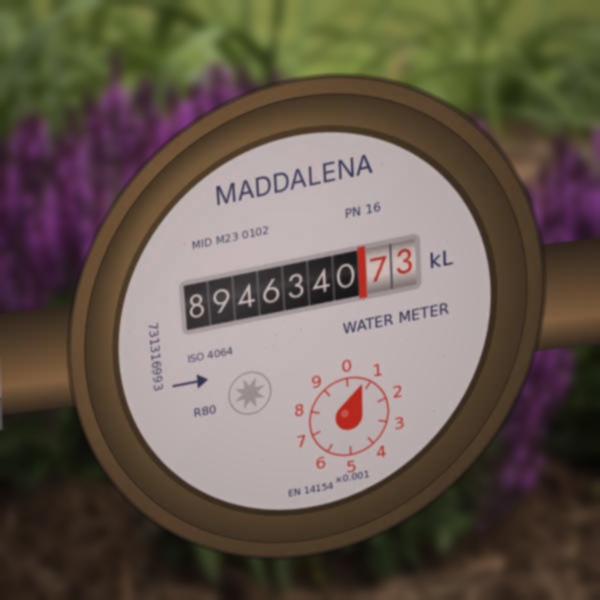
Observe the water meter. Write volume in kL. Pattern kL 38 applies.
kL 8946340.730
